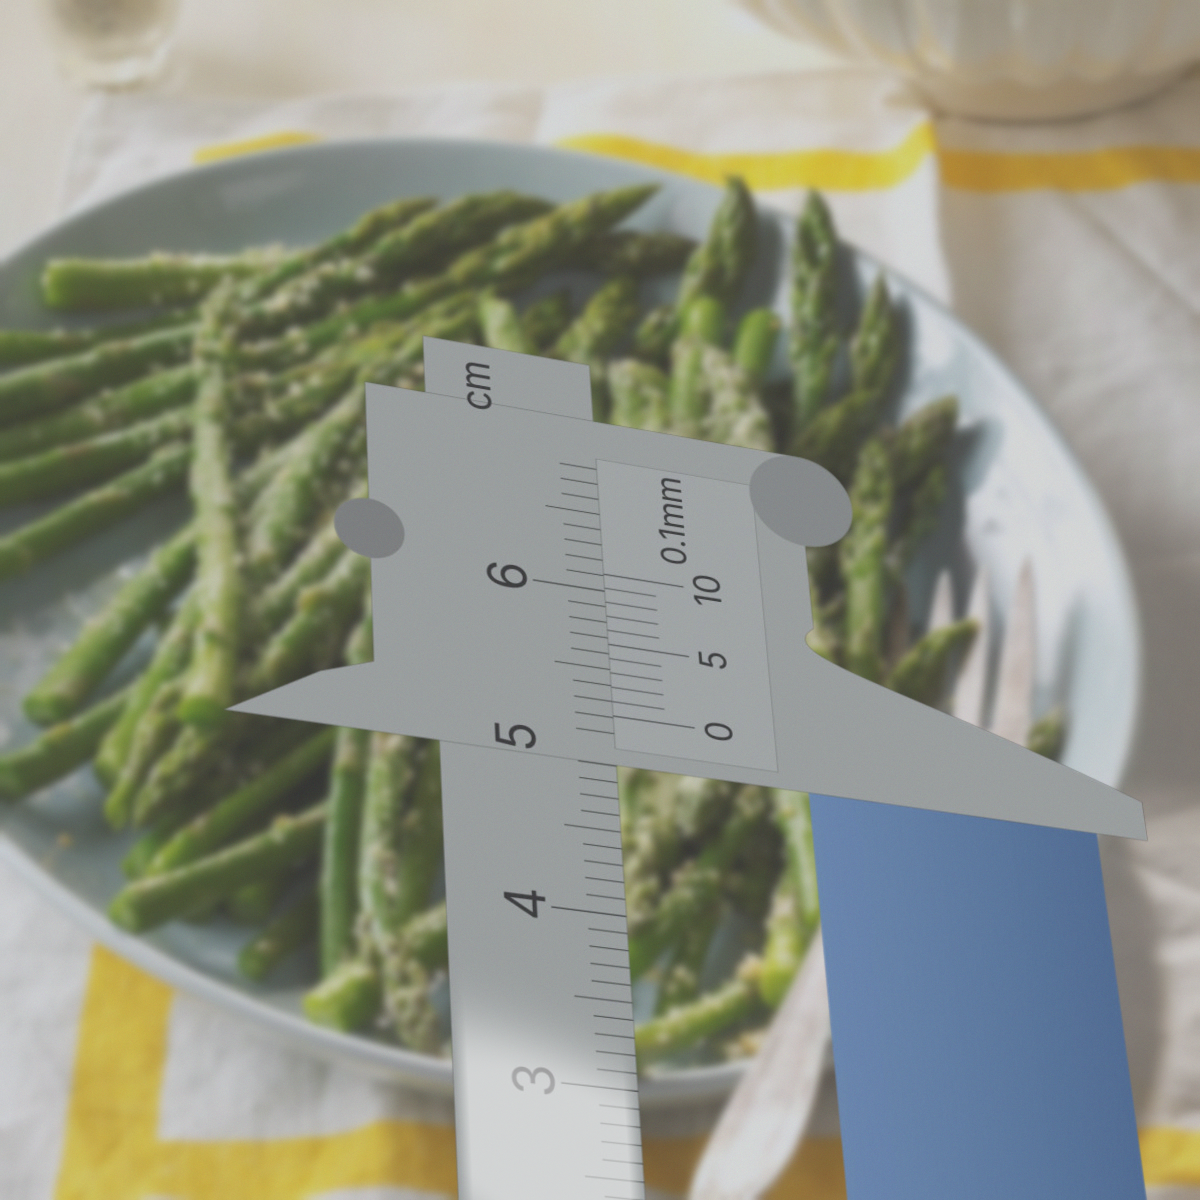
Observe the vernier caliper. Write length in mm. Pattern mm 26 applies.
mm 52.1
